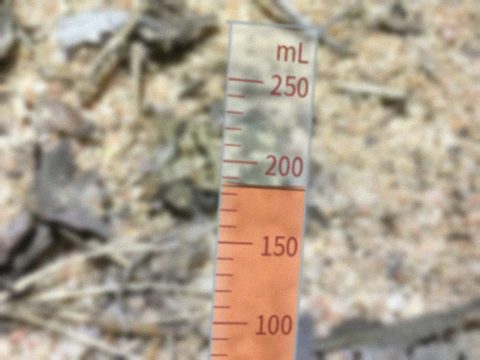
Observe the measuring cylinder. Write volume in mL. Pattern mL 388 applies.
mL 185
